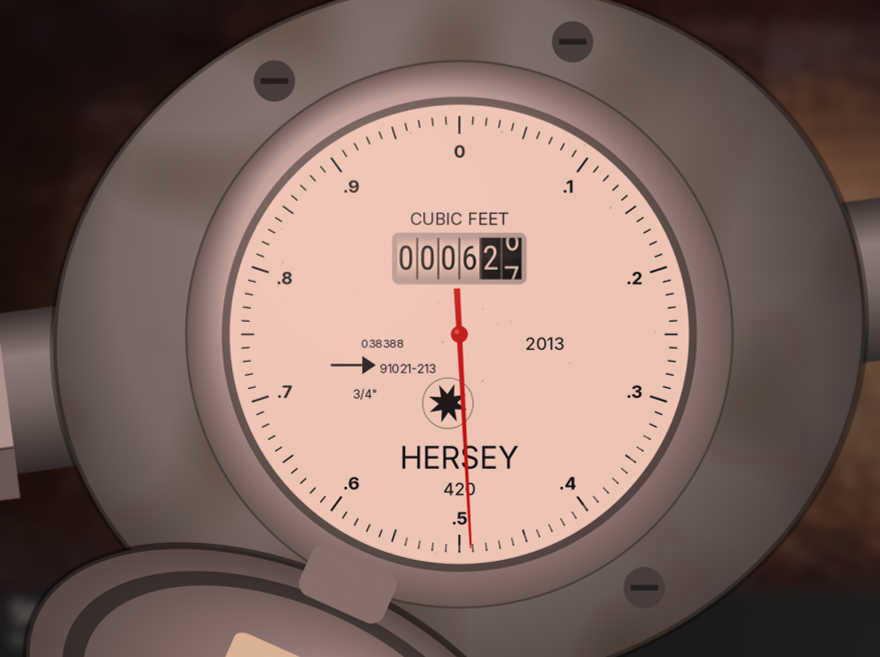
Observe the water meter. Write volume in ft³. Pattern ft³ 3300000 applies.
ft³ 626.49
